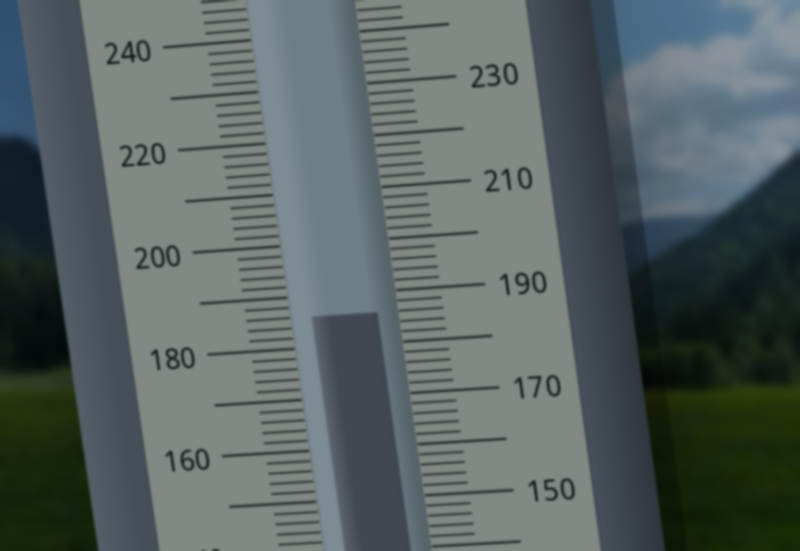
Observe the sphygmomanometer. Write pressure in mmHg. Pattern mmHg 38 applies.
mmHg 186
